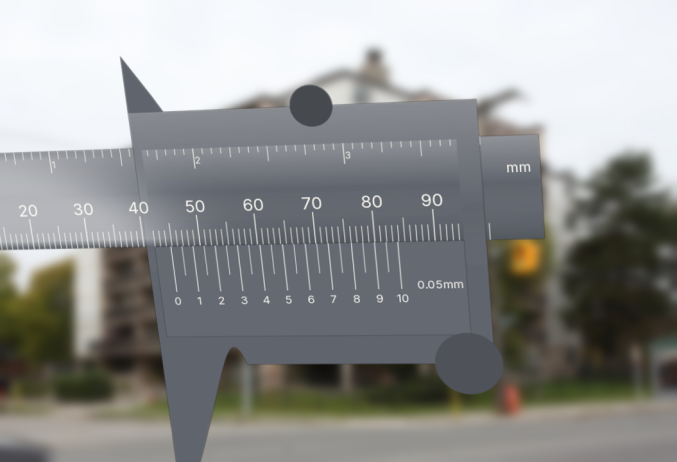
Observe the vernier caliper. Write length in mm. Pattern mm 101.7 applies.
mm 44.8
